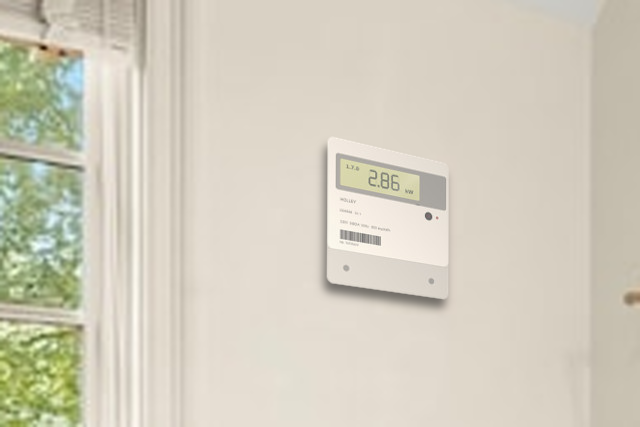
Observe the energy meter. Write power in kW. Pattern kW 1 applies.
kW 2.86
